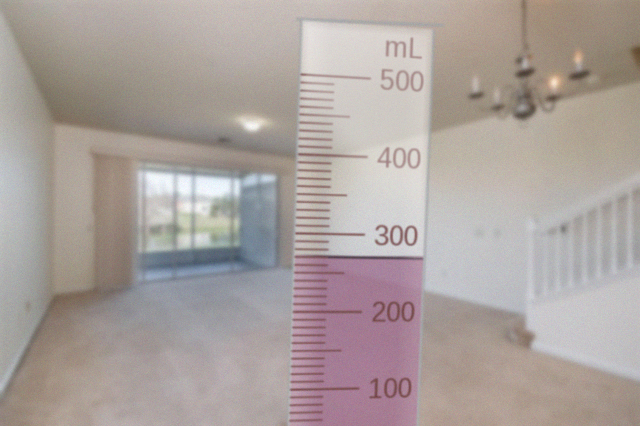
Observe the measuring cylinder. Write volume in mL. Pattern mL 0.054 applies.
mL 270
